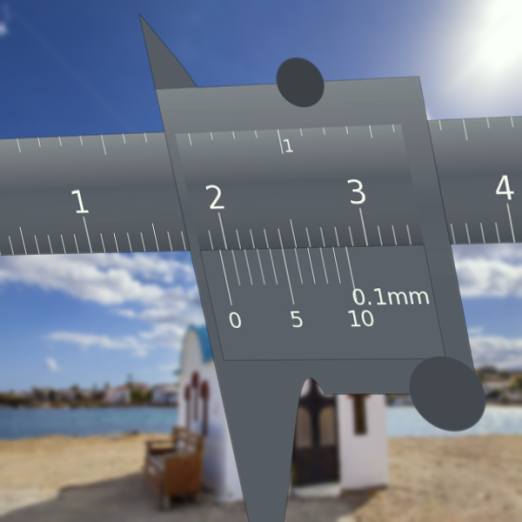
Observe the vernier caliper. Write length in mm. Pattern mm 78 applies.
mm 19.5
